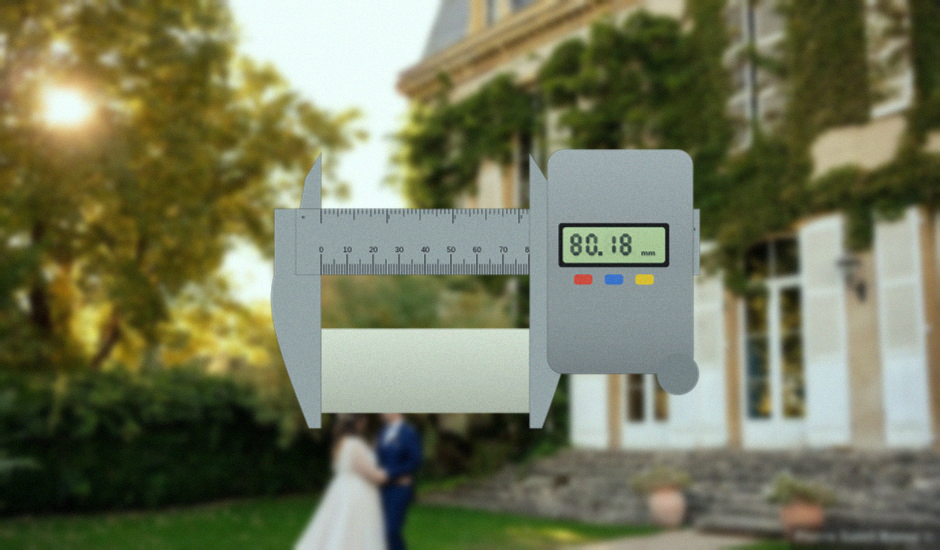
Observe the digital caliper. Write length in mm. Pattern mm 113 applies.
mm 80.18
